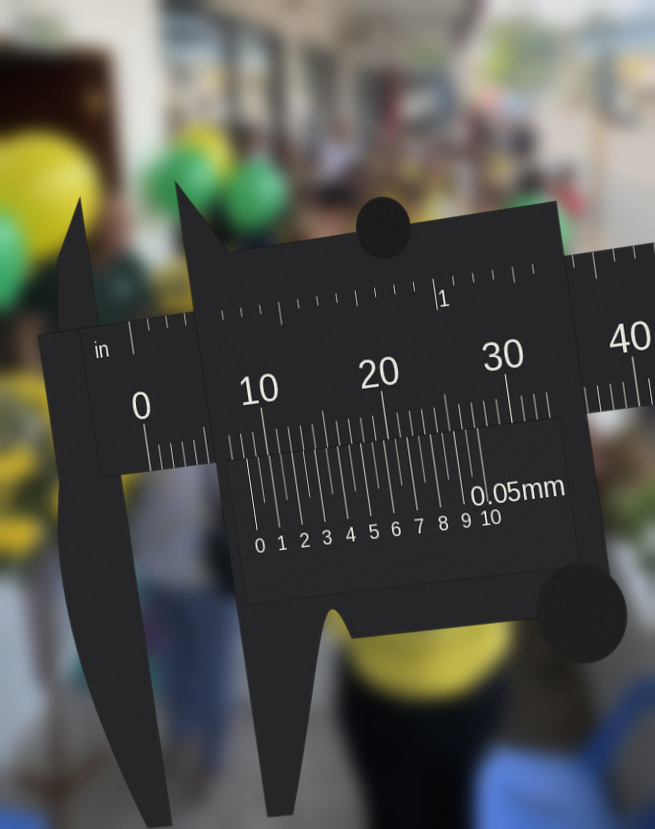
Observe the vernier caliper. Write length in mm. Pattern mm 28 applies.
mm 8.2
